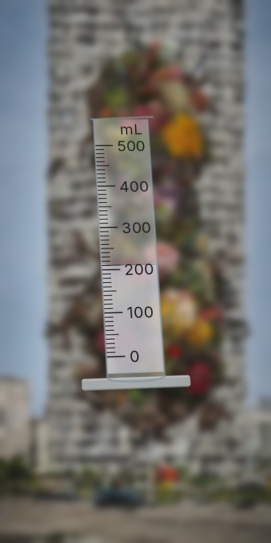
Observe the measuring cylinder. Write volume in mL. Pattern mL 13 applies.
mL 210
